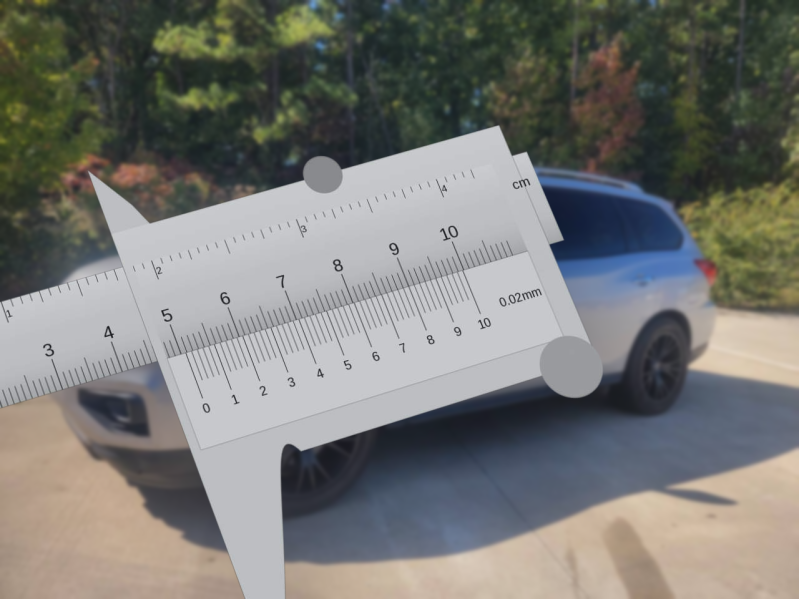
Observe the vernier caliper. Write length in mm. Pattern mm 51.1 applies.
mm 50.8
